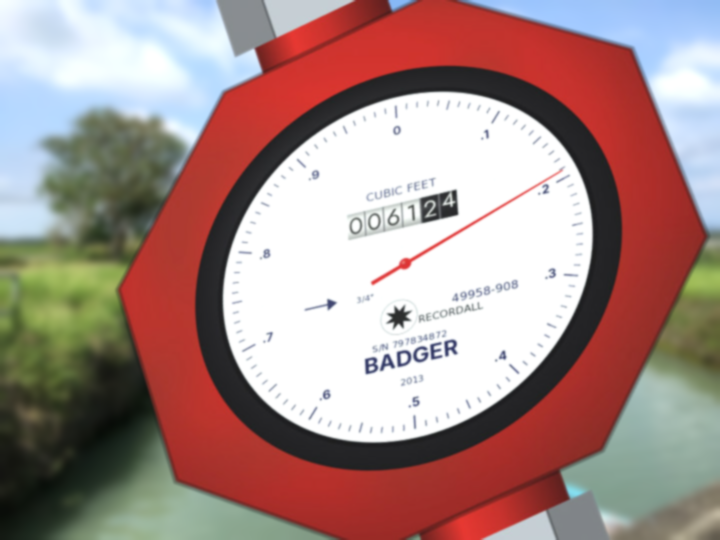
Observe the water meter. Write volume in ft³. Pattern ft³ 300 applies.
ft³ 6124.19
